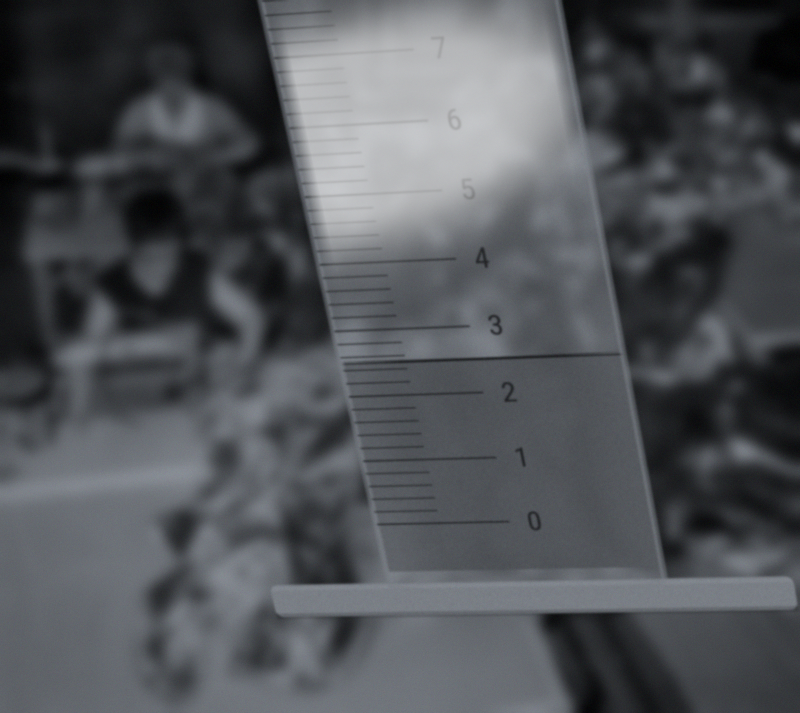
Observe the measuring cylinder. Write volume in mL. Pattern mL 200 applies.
mL 2.5
